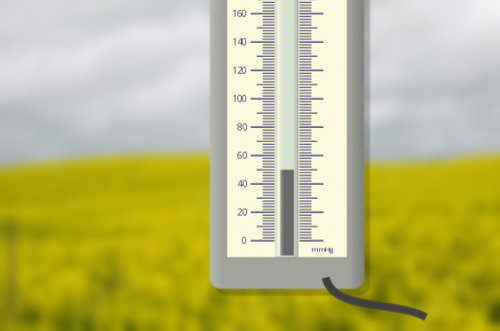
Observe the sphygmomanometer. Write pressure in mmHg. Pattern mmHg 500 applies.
mmHg 50
